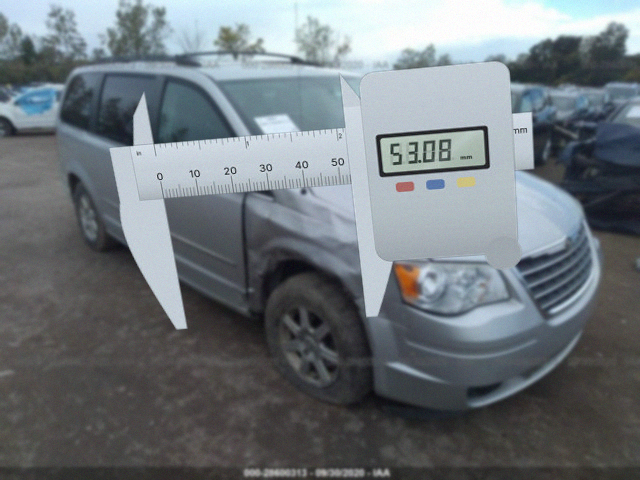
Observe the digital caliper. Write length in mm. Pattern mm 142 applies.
mm 53.08
